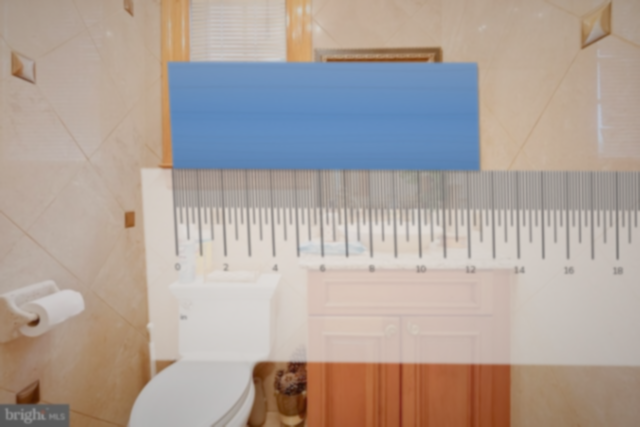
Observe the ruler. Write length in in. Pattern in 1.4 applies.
in 12.5
